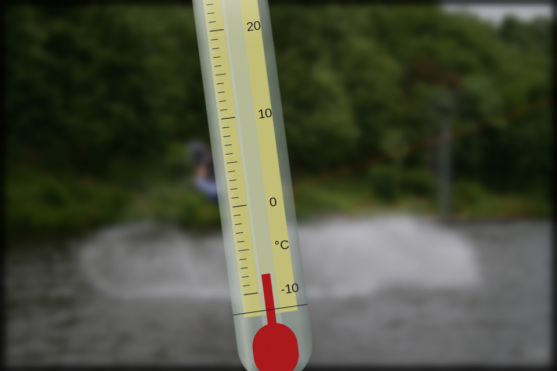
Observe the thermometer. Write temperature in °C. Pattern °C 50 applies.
°C -8
